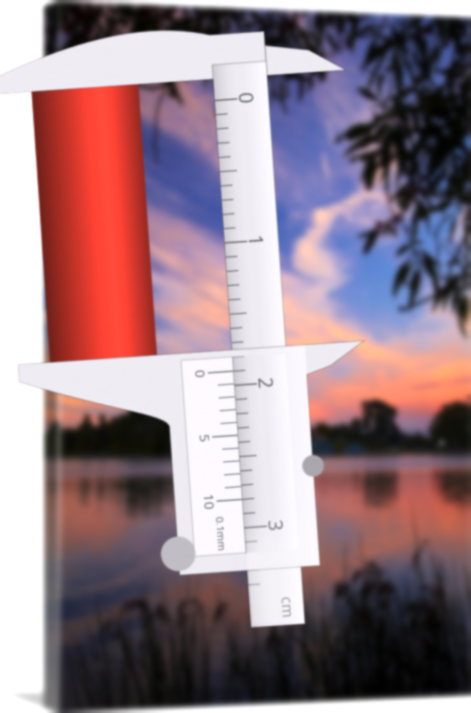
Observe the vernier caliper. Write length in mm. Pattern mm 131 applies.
mm 19.0
